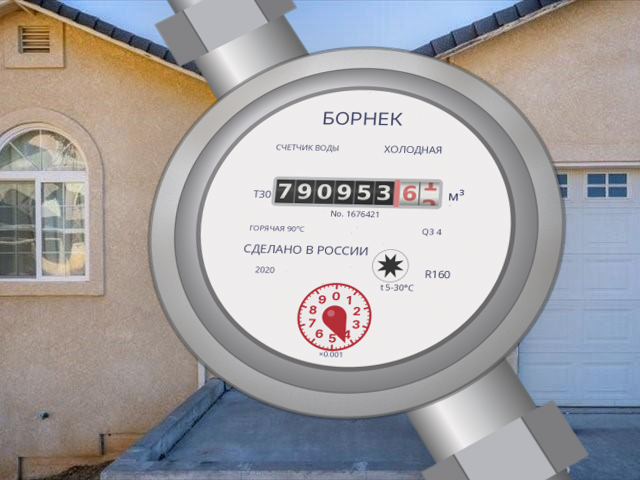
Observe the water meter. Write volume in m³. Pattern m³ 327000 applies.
m³ 790953.614
